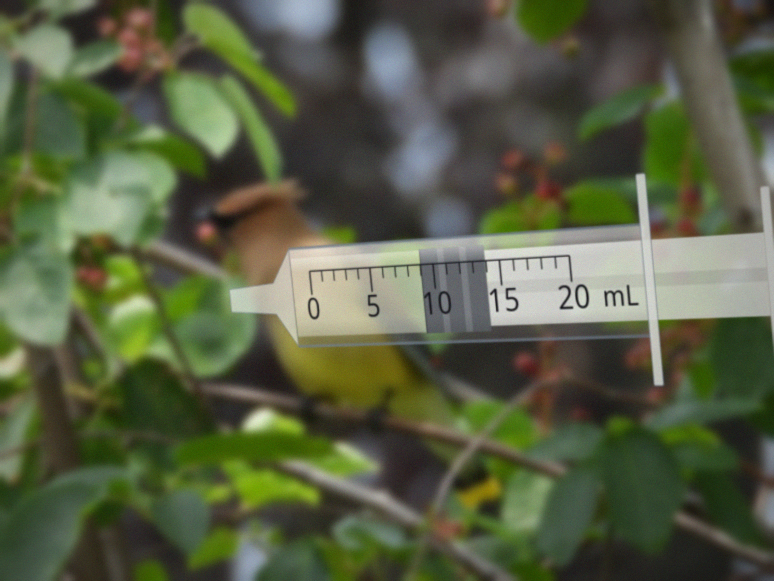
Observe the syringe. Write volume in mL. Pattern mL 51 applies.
mL 9
